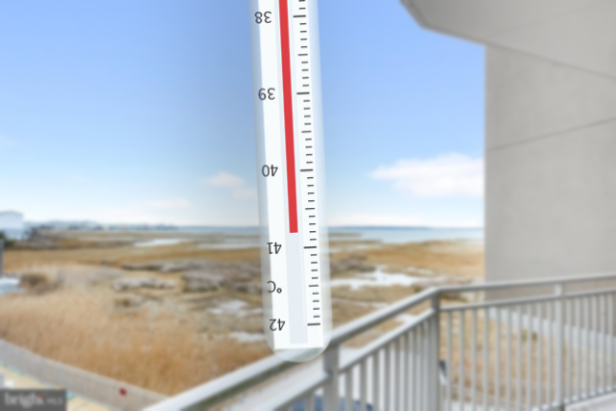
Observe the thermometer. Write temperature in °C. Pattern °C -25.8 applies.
°C 40.8
